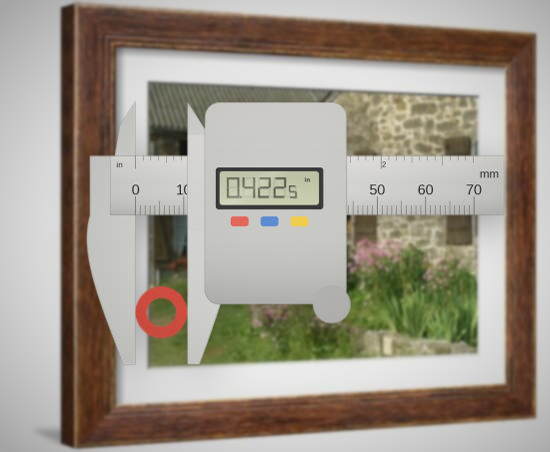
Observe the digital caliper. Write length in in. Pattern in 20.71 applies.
in 0.4225
